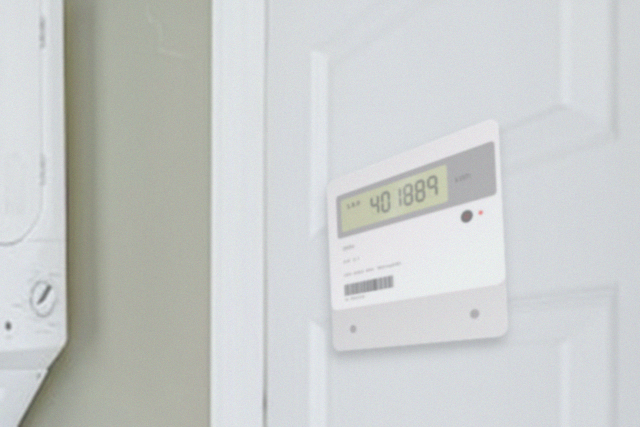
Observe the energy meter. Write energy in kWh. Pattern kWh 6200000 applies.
kWh 401889
